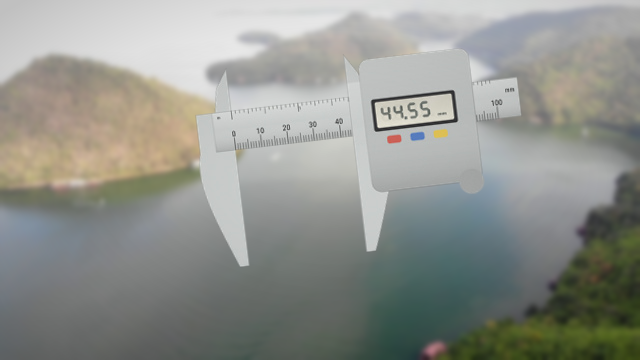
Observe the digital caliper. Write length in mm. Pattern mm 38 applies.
mm 44.55
